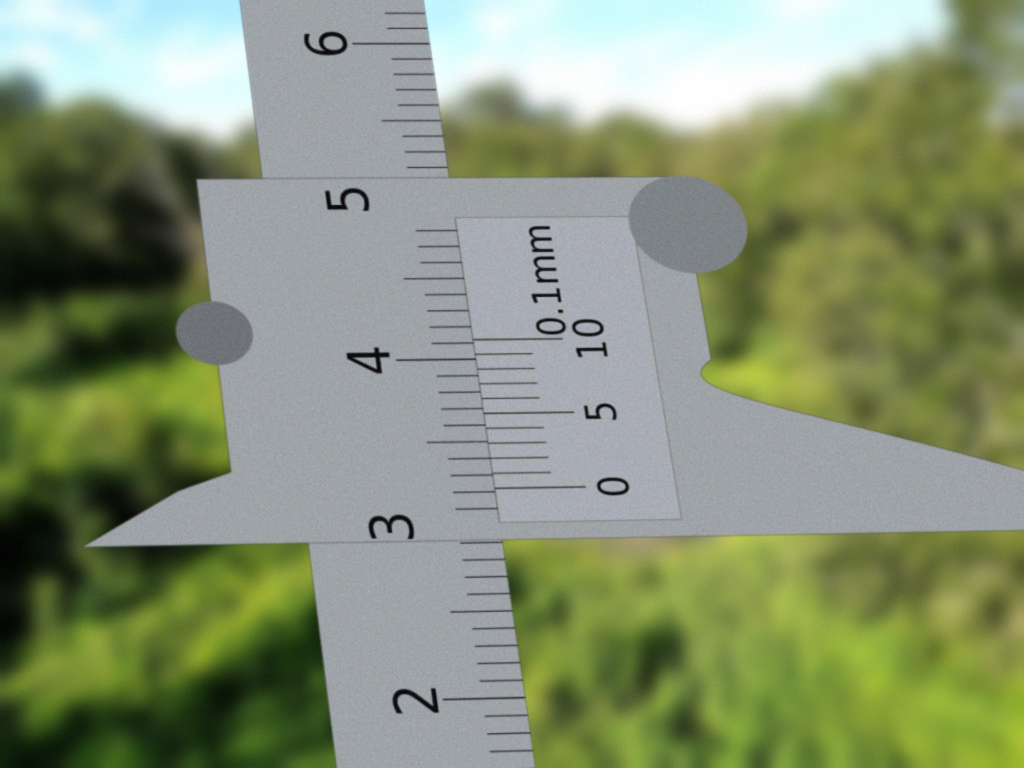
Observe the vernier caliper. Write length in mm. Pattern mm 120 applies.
mm 32.2
